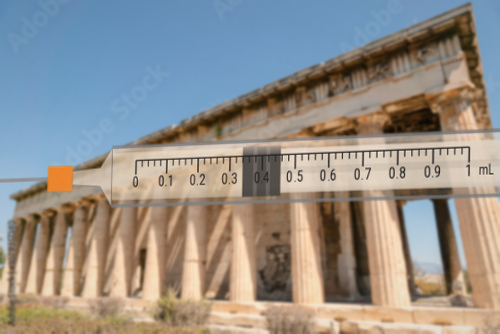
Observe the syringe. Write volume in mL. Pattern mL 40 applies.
mL 0.34
